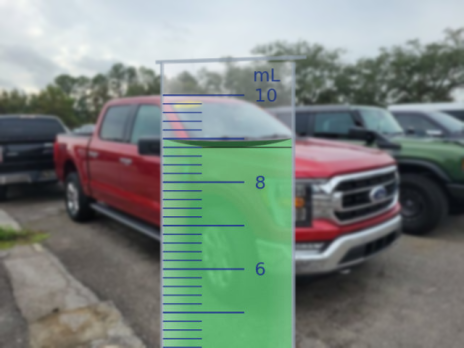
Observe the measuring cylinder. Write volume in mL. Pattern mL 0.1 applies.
mL 8.8
